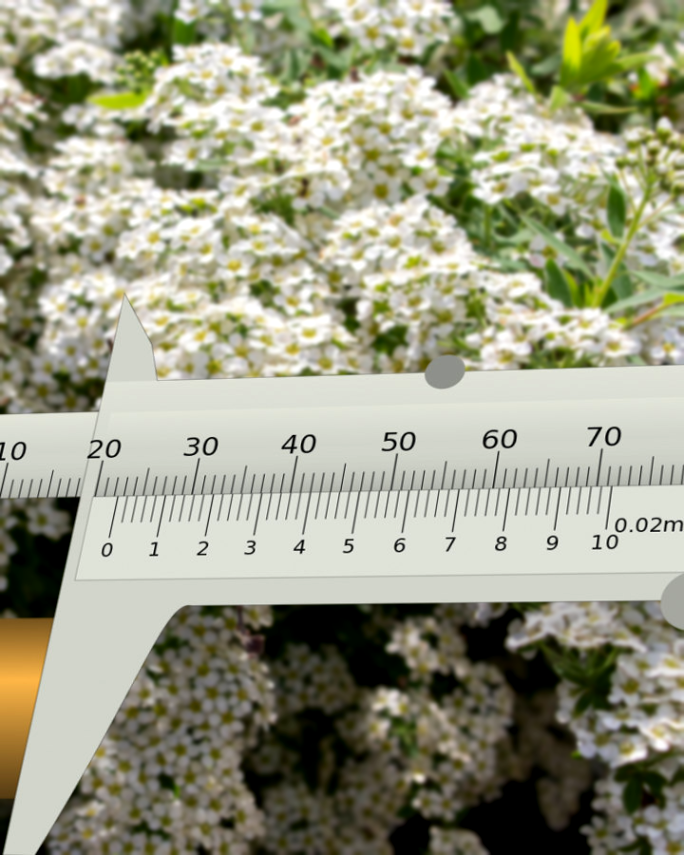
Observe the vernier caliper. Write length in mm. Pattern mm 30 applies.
mm 22.4
